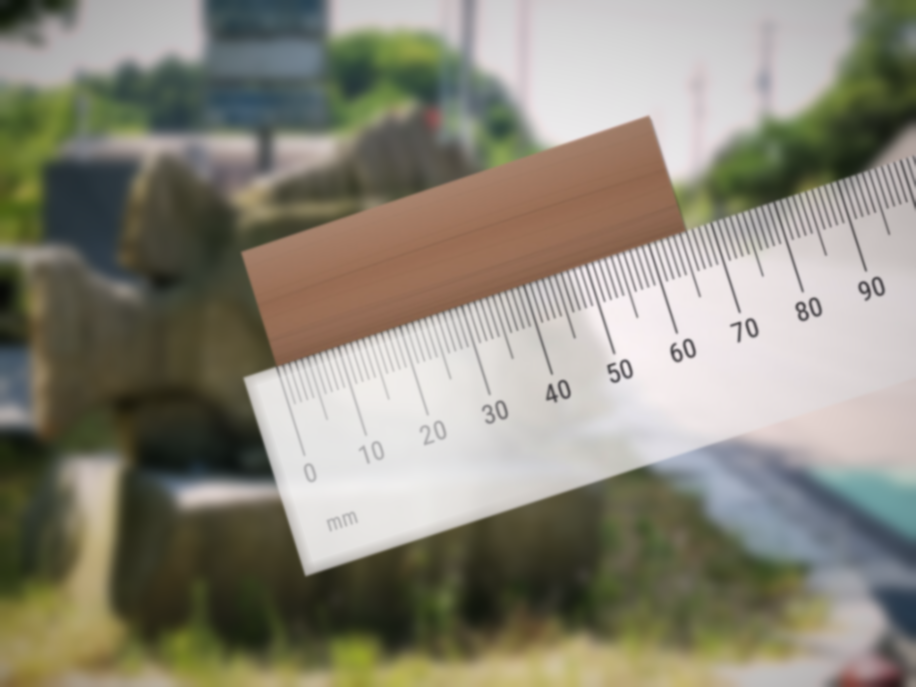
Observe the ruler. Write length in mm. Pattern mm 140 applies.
mm 66
